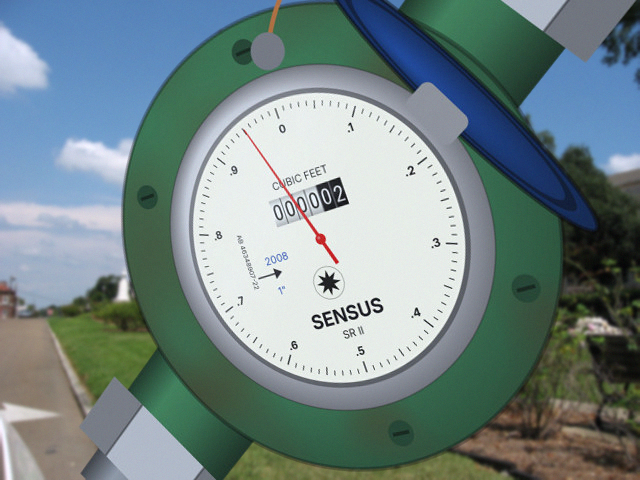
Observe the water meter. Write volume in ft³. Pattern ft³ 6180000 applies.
ft³ 1.95
